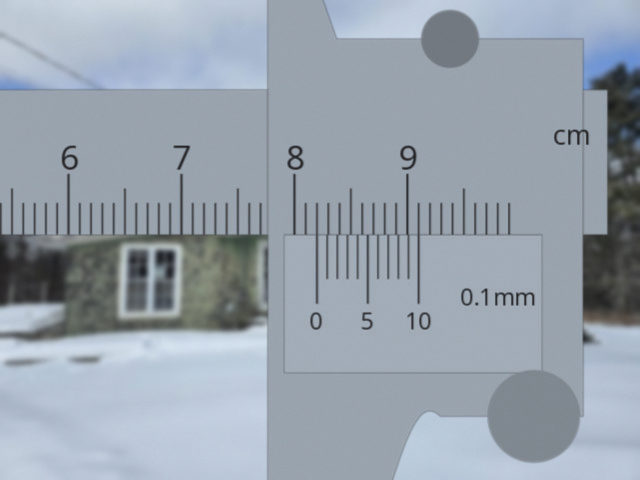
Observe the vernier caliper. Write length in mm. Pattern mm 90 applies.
mm 82.0
